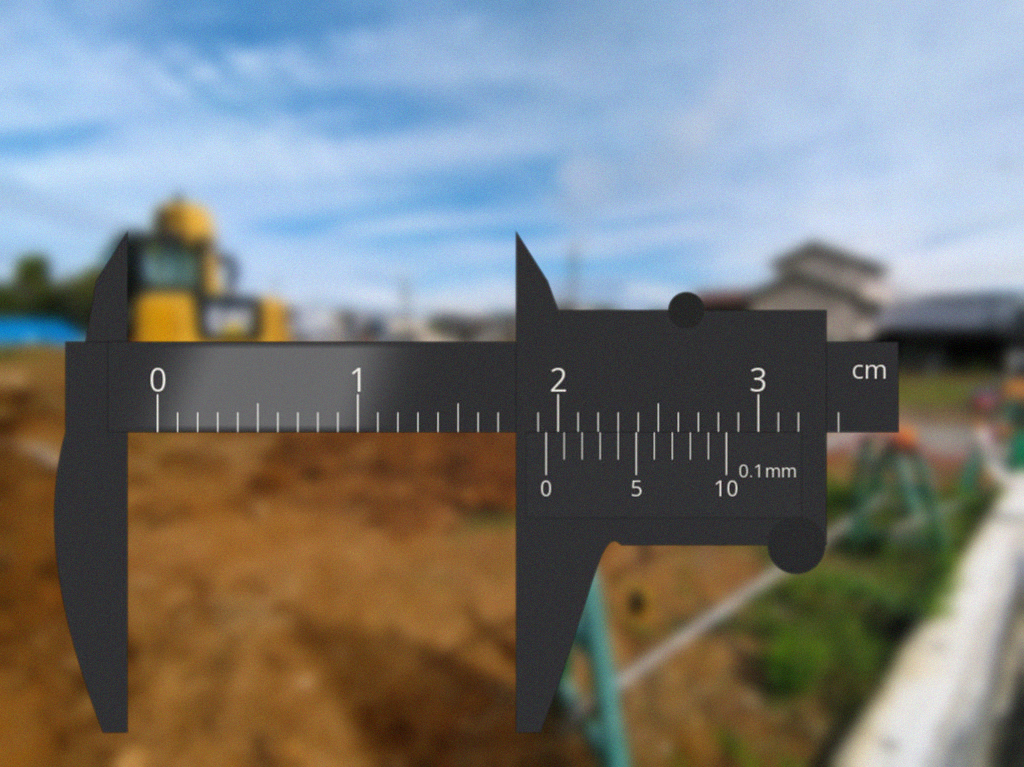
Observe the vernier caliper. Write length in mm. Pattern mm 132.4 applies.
mm 19.4
